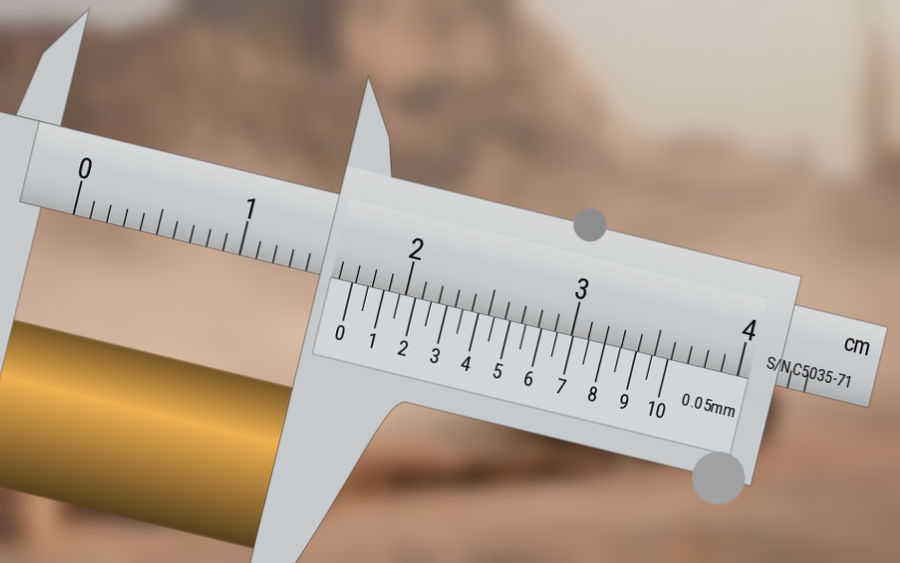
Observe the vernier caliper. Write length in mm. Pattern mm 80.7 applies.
mm 16.8
